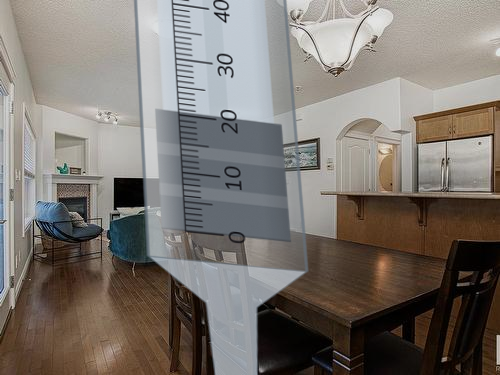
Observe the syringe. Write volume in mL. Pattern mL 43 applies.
mL 0
